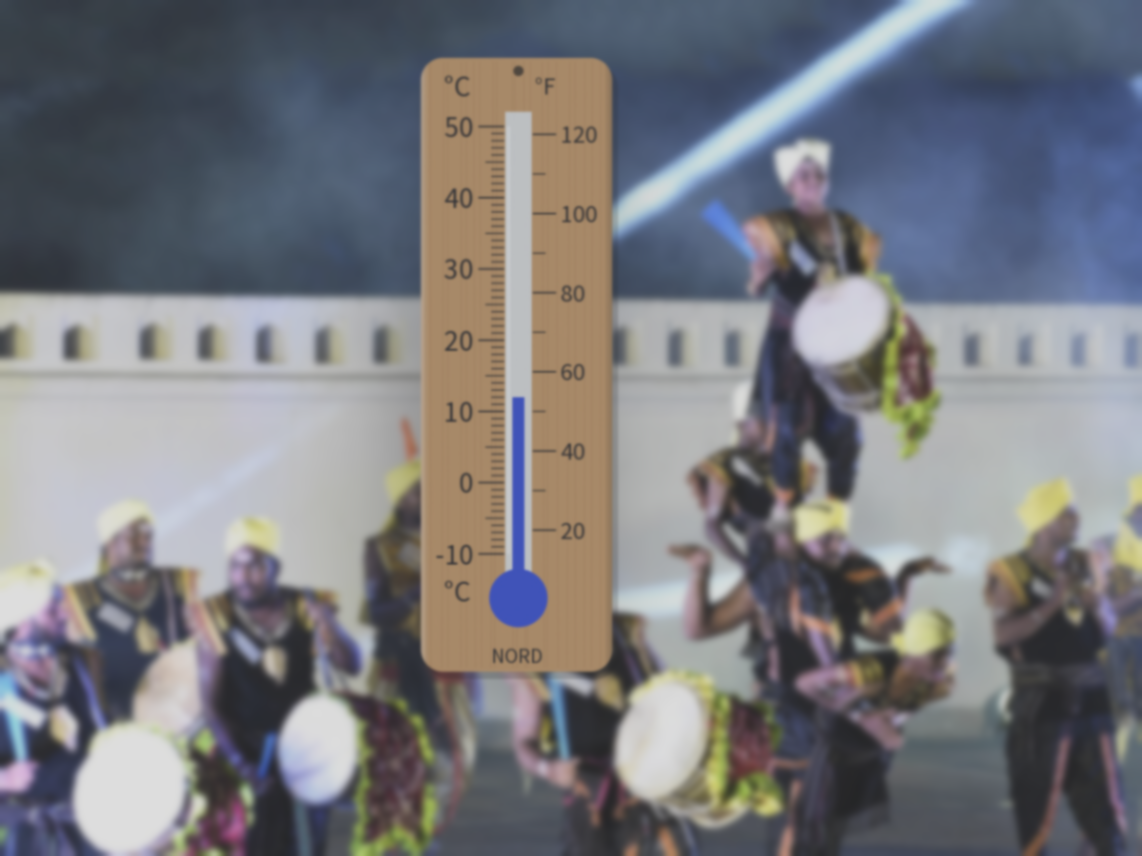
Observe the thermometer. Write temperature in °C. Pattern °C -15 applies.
°C 12
